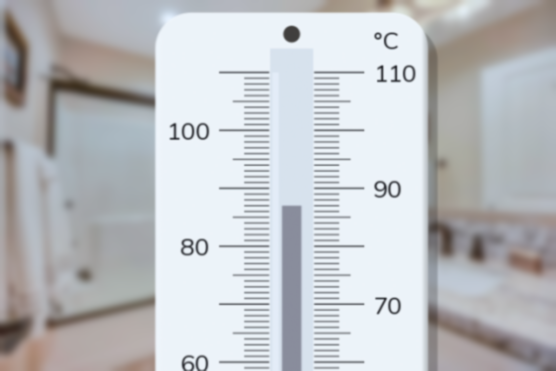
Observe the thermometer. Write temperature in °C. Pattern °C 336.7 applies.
°C 87
